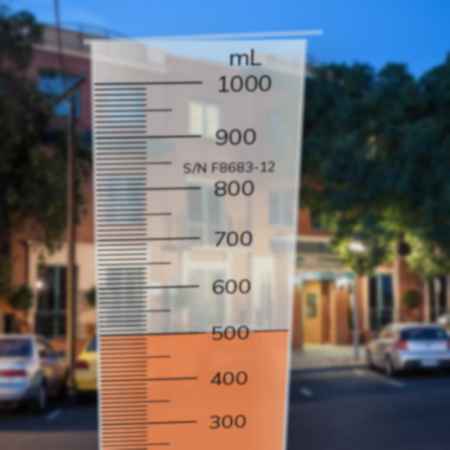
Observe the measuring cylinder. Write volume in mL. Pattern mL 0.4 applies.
mL 500
